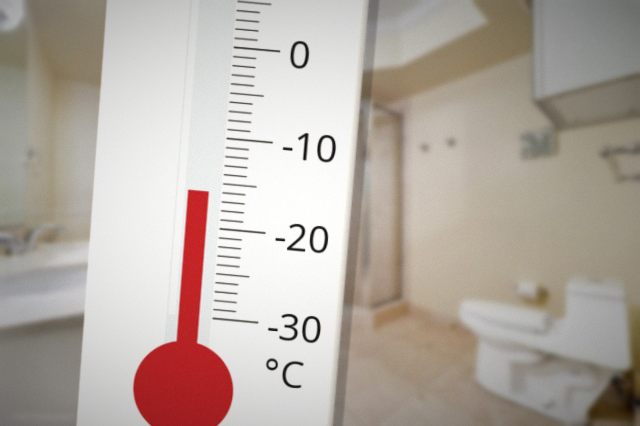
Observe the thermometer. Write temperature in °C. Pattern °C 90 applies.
°C -16
